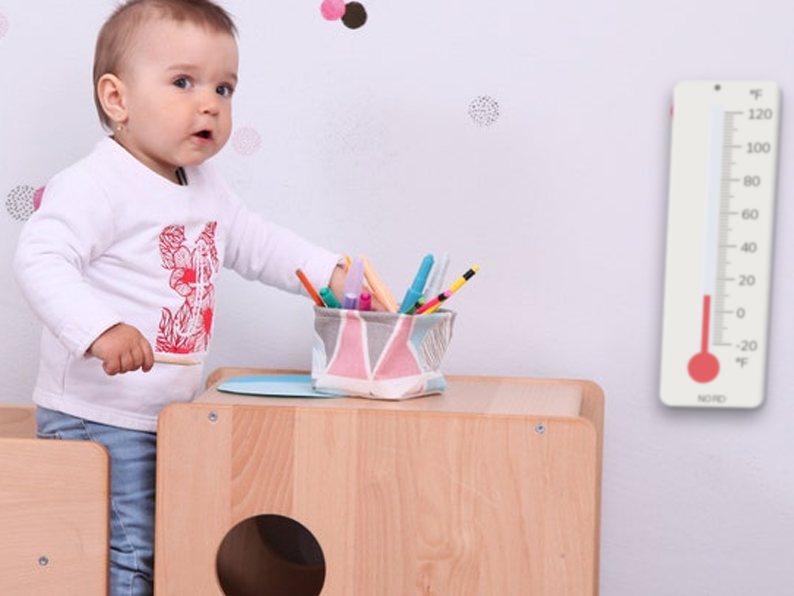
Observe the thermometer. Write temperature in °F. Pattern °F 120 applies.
°F 10
